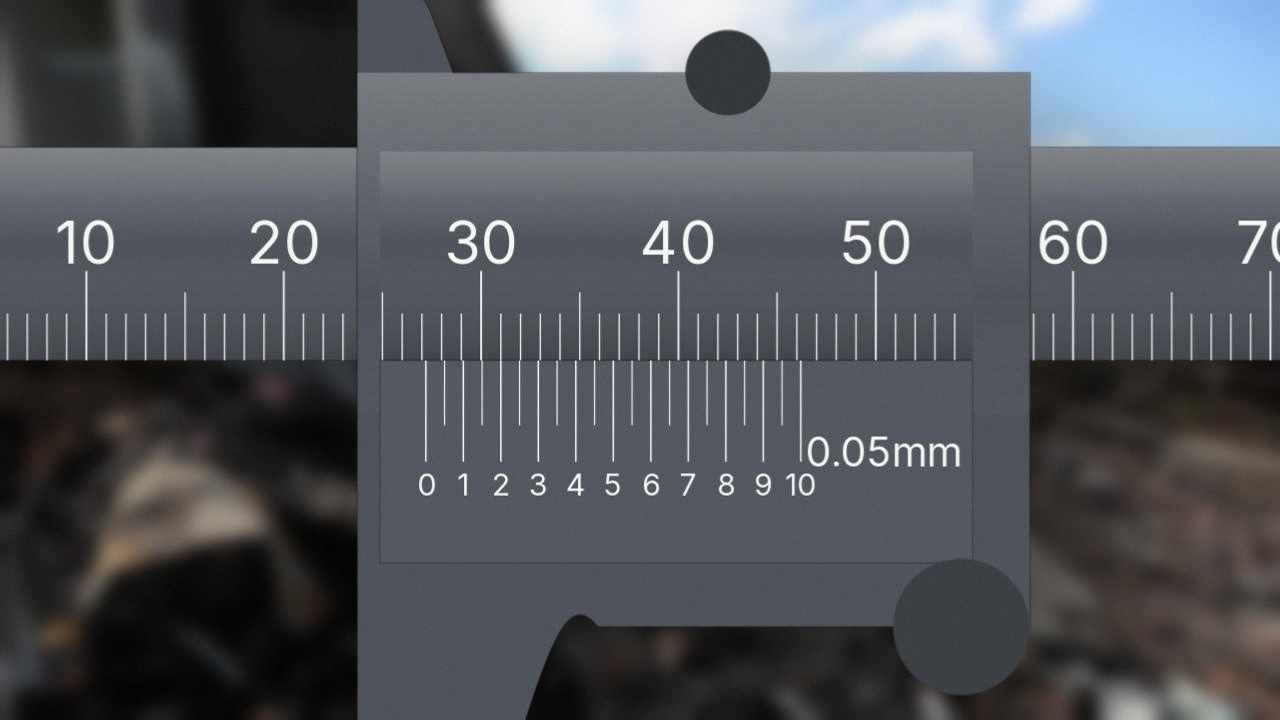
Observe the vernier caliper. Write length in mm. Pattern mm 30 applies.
mm 27.2
